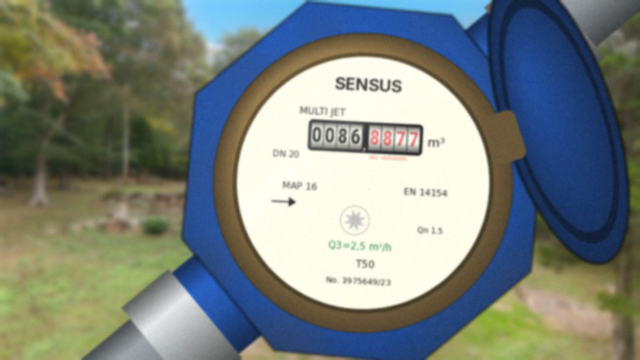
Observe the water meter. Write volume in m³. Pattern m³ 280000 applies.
m³ 86.8877
